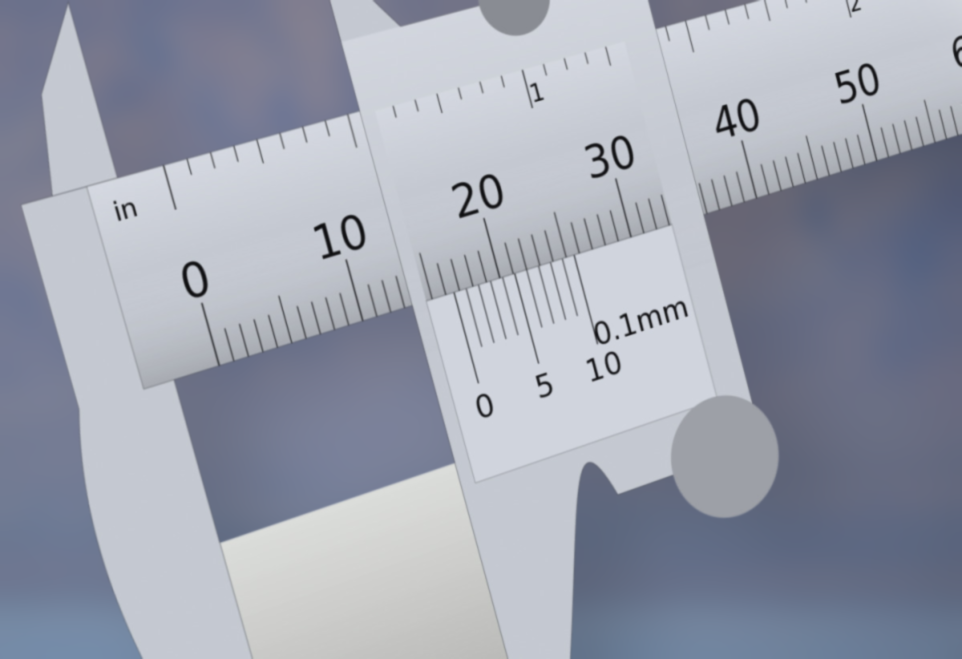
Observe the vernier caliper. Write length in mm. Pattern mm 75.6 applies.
mm 16.6
